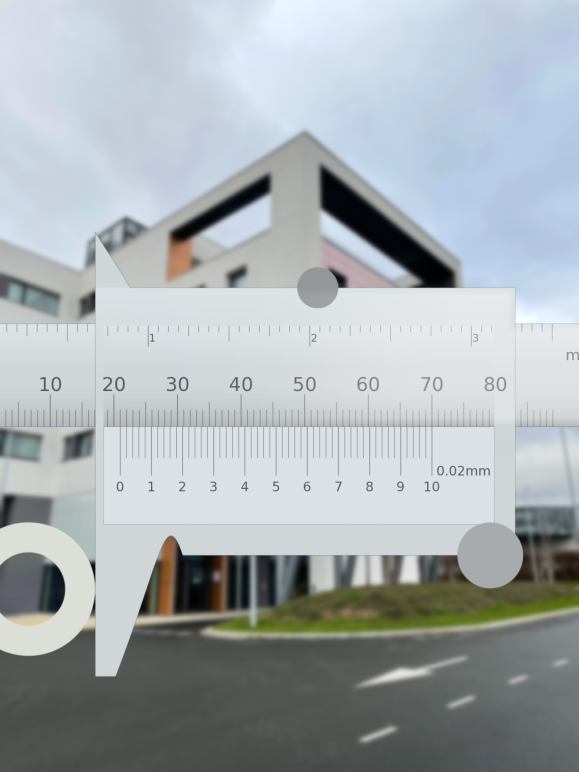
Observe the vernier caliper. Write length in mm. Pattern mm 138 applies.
mm 21.0
